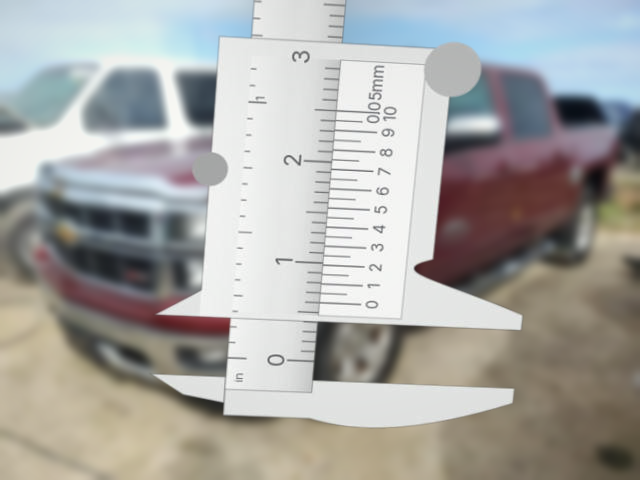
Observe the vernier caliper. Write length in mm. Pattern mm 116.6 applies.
mm 6.0
